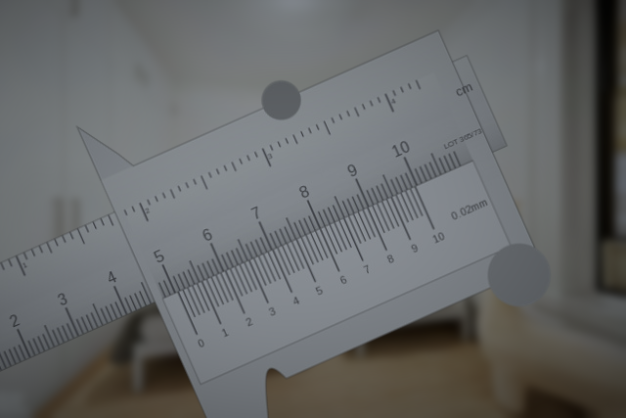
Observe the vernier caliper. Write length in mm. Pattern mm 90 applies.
mm 50.6
